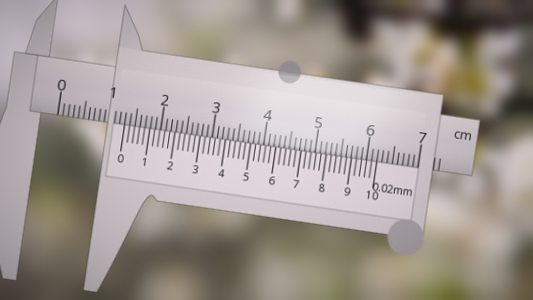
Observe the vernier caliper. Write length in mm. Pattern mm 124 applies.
mm 13.0
